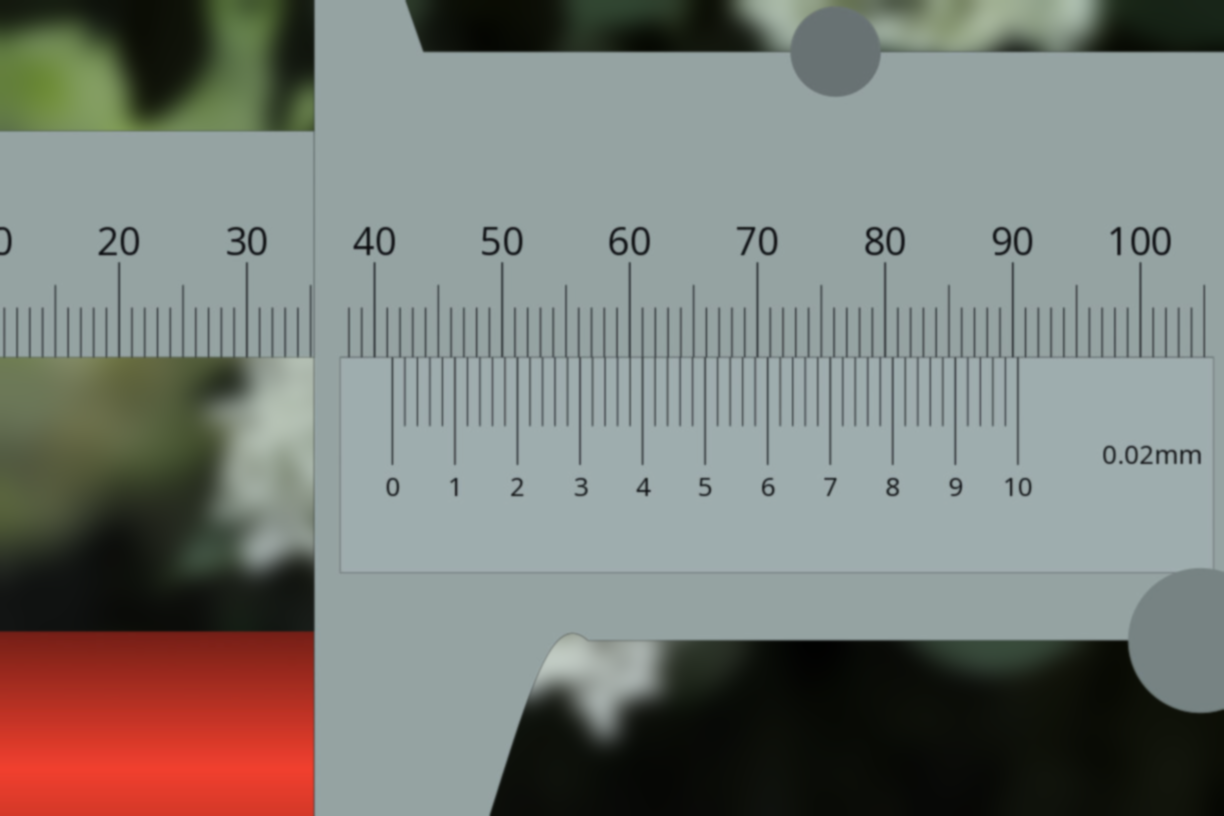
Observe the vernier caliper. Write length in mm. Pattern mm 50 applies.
mm 41.4
